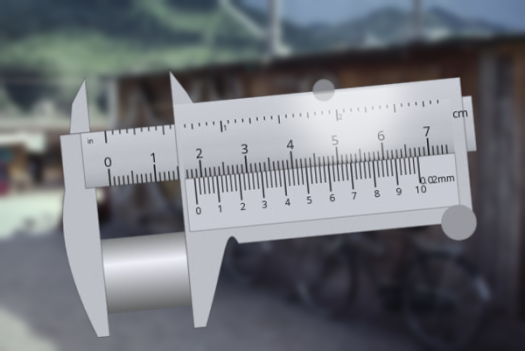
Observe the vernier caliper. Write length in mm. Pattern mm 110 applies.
mm 18.5
